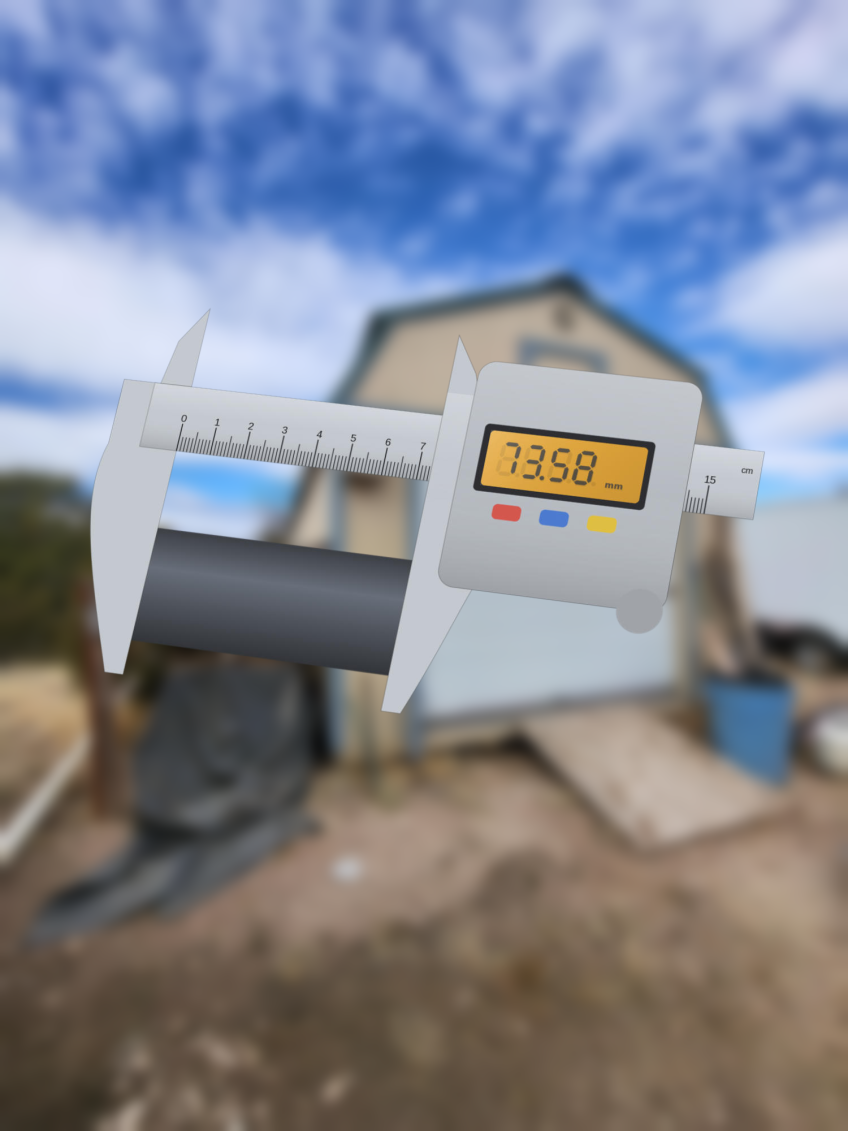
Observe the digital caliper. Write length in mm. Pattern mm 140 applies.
mm 73.58
